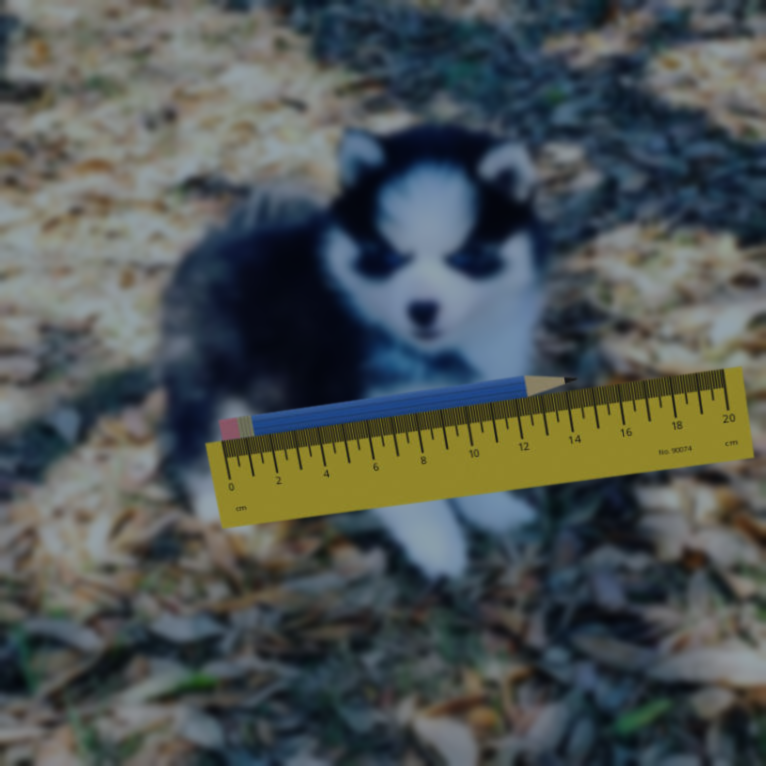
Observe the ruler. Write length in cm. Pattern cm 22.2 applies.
cm 14.5
